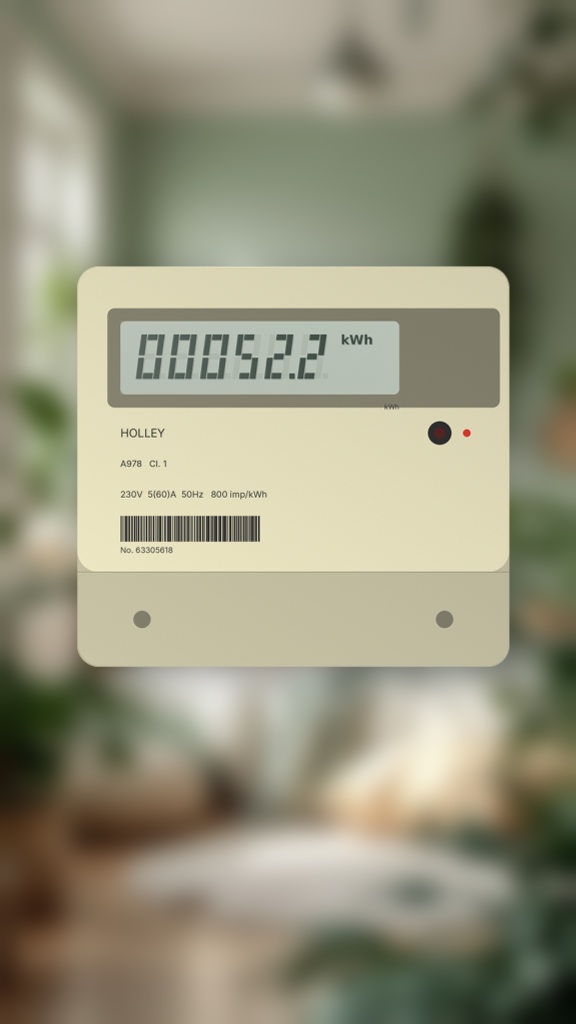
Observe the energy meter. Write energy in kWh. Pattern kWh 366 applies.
kWh 52.2
